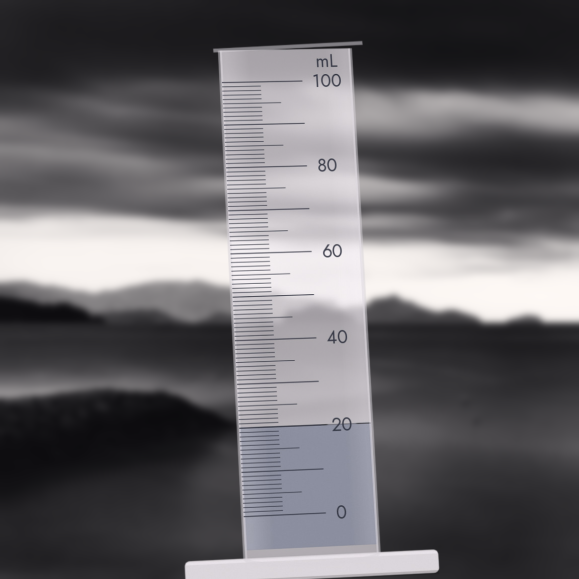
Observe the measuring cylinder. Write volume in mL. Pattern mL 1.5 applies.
mL 20
